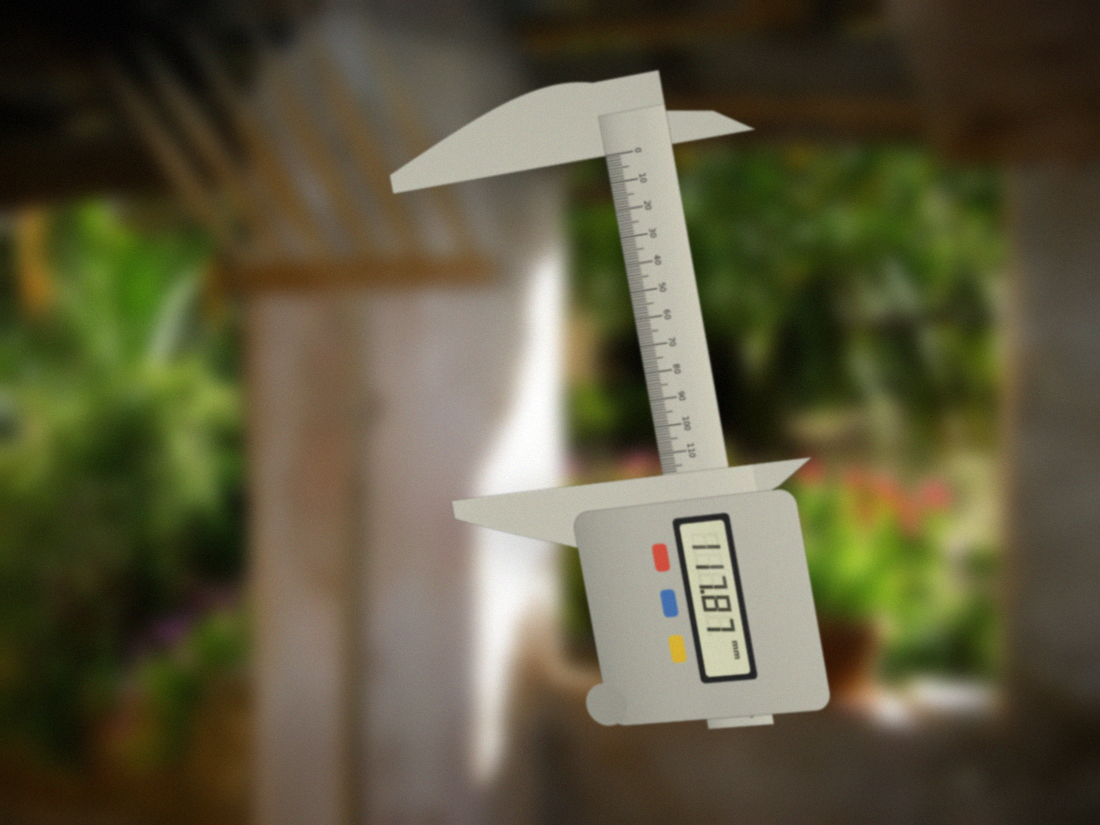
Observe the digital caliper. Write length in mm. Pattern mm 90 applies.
mm 117.87
